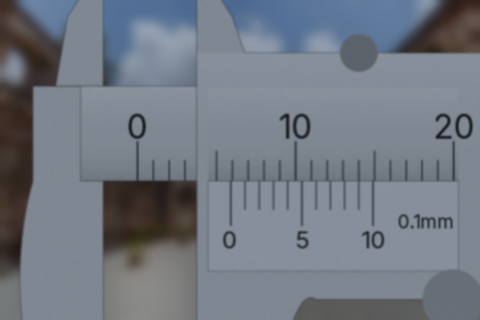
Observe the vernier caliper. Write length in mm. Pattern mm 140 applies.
mm 5.9
